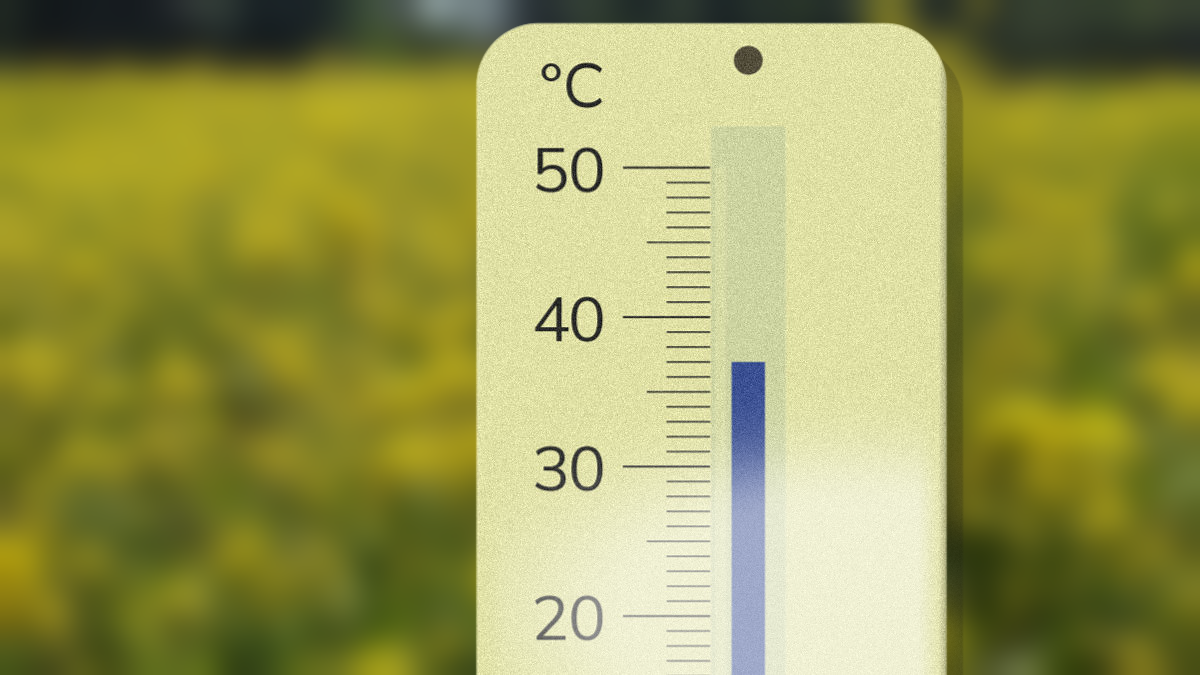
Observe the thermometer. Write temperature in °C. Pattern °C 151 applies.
°C 37
